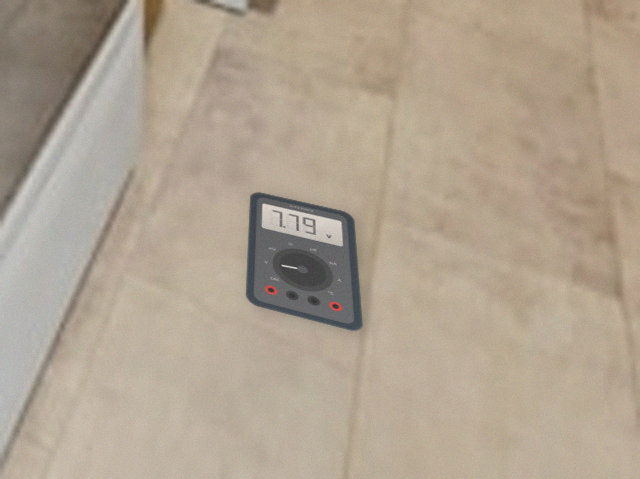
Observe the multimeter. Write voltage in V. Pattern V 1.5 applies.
V 7.79
